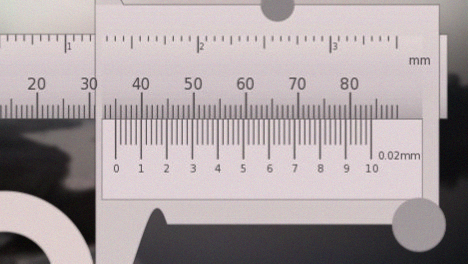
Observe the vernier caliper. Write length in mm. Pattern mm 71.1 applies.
mm 35.0
